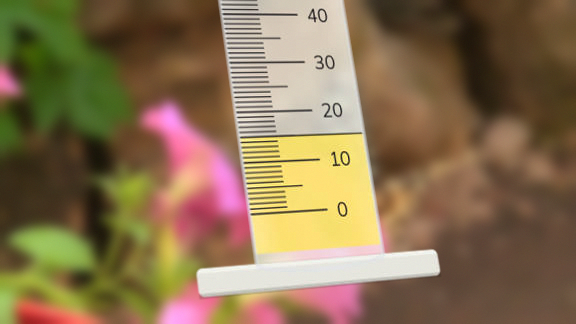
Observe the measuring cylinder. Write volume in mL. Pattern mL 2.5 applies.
mL 15
